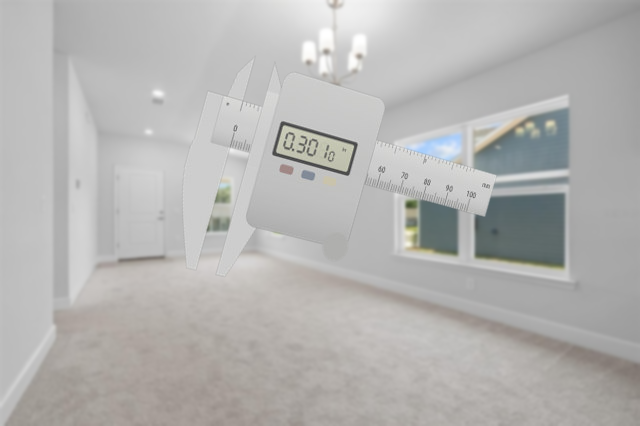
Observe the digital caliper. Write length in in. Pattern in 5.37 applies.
in 0.3010
